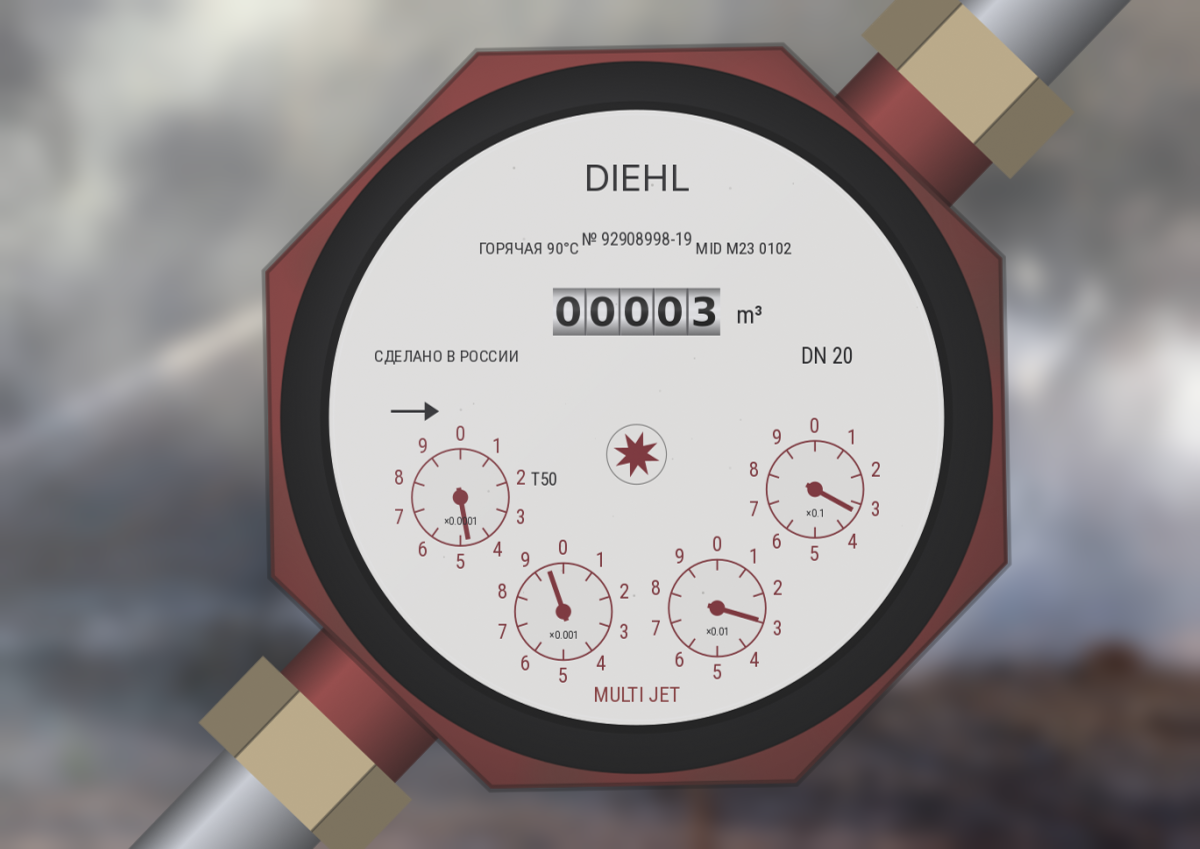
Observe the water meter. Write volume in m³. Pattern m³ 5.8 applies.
m³ 3.3294
